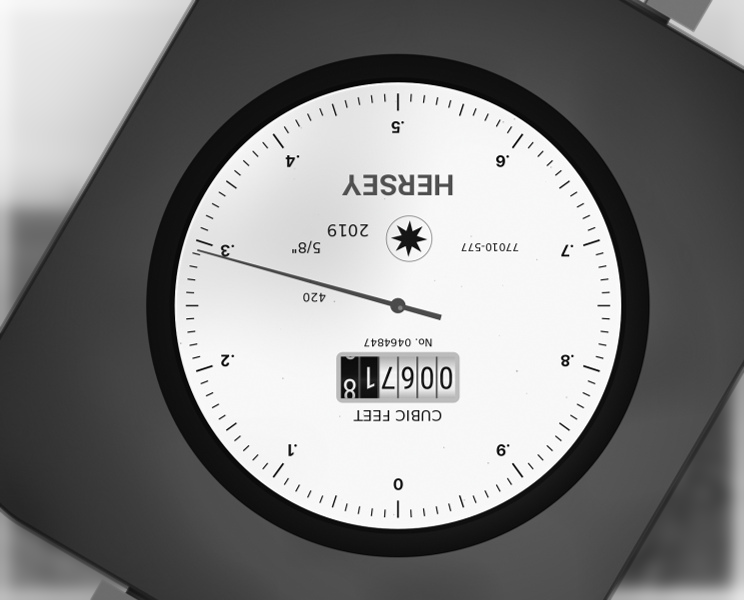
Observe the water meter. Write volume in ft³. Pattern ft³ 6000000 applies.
ft³ 6718.29
